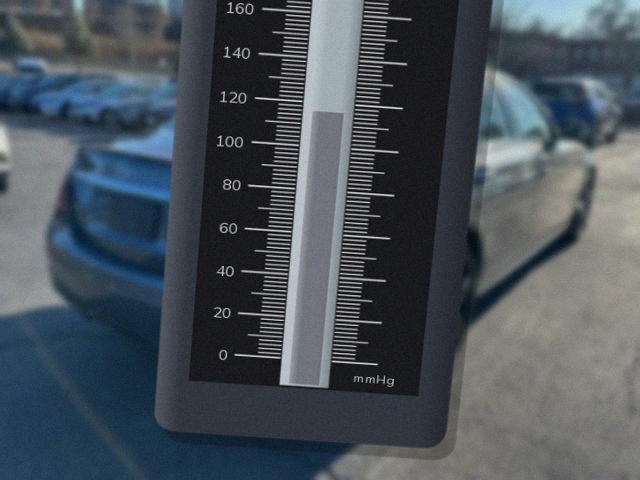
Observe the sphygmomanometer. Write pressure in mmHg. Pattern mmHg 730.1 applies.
mmHg 116
